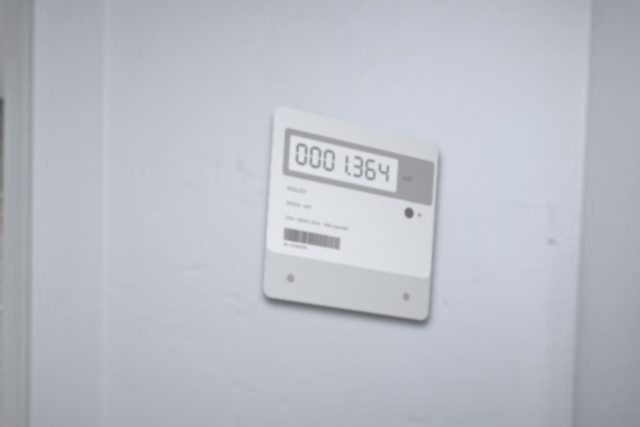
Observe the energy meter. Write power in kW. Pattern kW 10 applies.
kW 1.364
